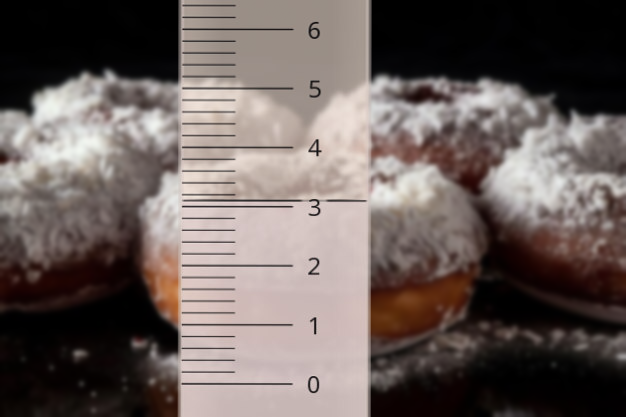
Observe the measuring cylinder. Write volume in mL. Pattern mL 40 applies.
mL 3.1
